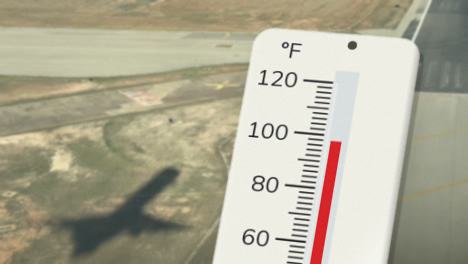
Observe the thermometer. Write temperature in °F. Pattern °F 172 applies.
°F 98
